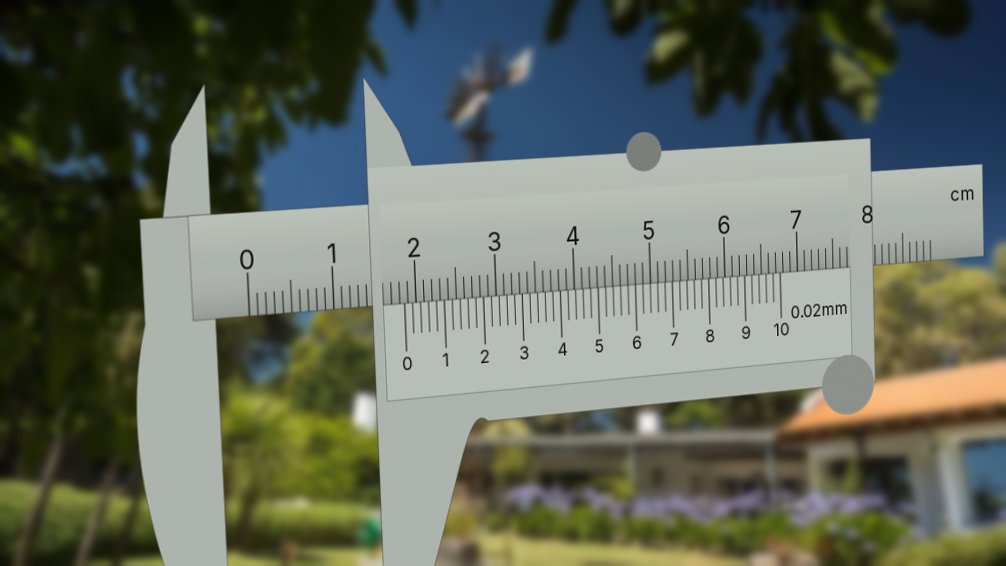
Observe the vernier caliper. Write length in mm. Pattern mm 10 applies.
mm 18.6
